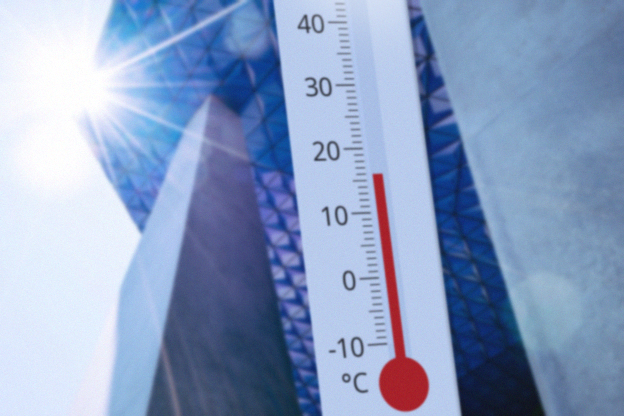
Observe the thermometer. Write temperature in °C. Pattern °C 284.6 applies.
°C 16
